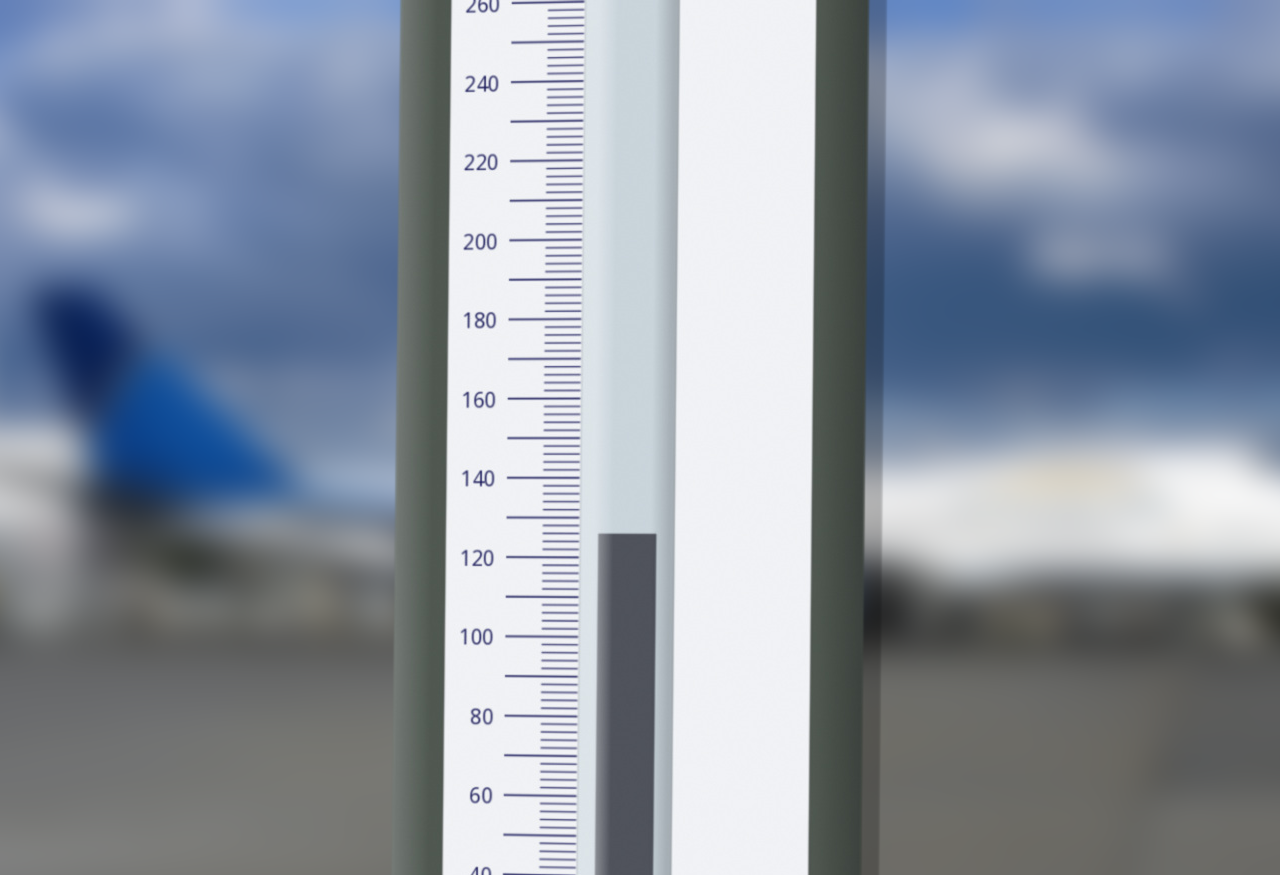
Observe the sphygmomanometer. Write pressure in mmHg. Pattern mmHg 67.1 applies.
mmHg 126
